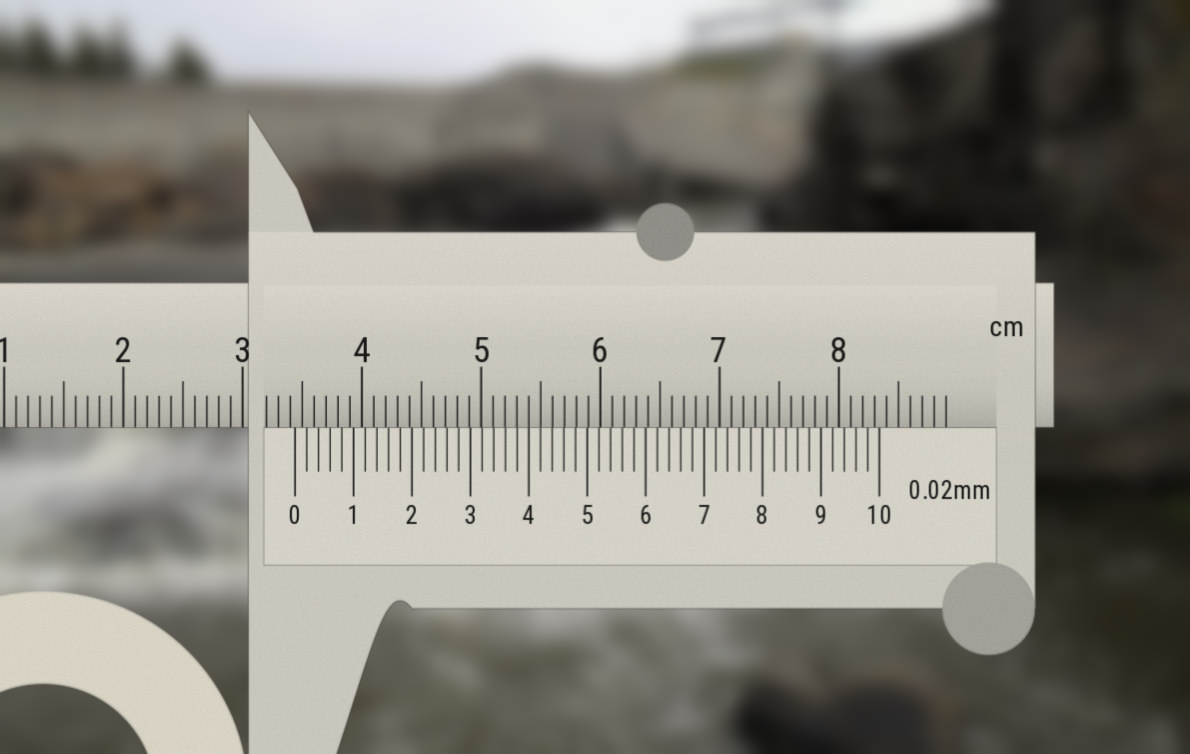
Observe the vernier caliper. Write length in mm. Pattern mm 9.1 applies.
mm 34.4
